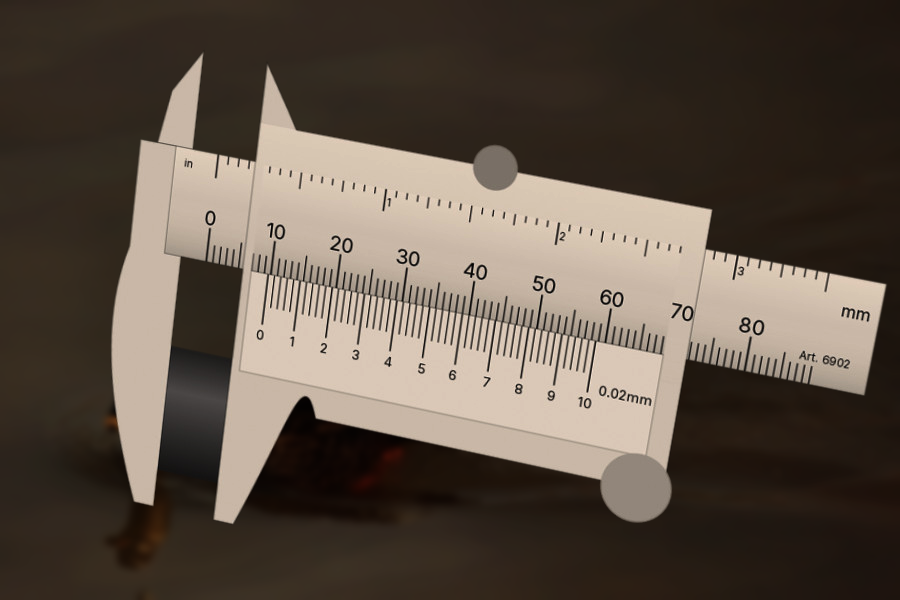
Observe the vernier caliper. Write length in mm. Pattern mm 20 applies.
mm 9.6
